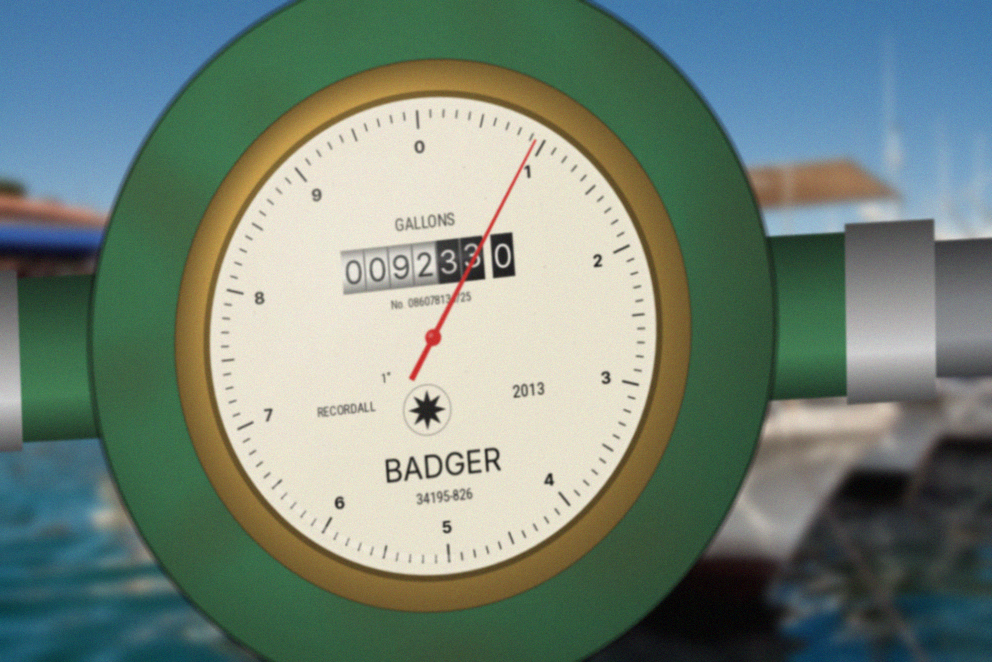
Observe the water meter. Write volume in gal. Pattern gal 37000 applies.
gal 92330.9
